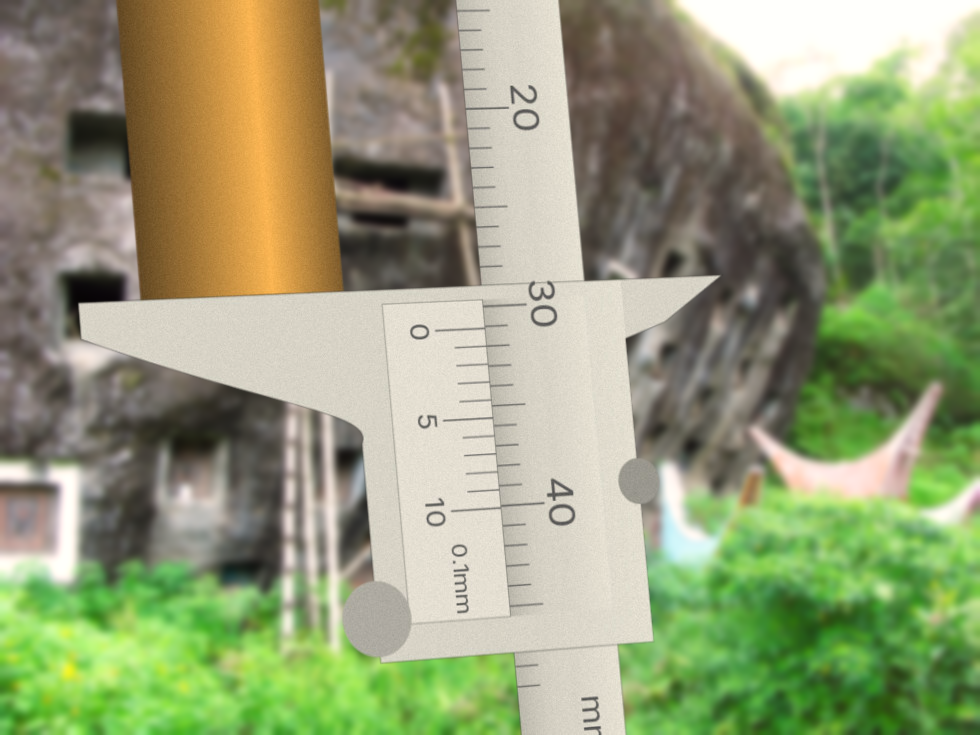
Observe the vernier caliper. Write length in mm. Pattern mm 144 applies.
mm 31.1
